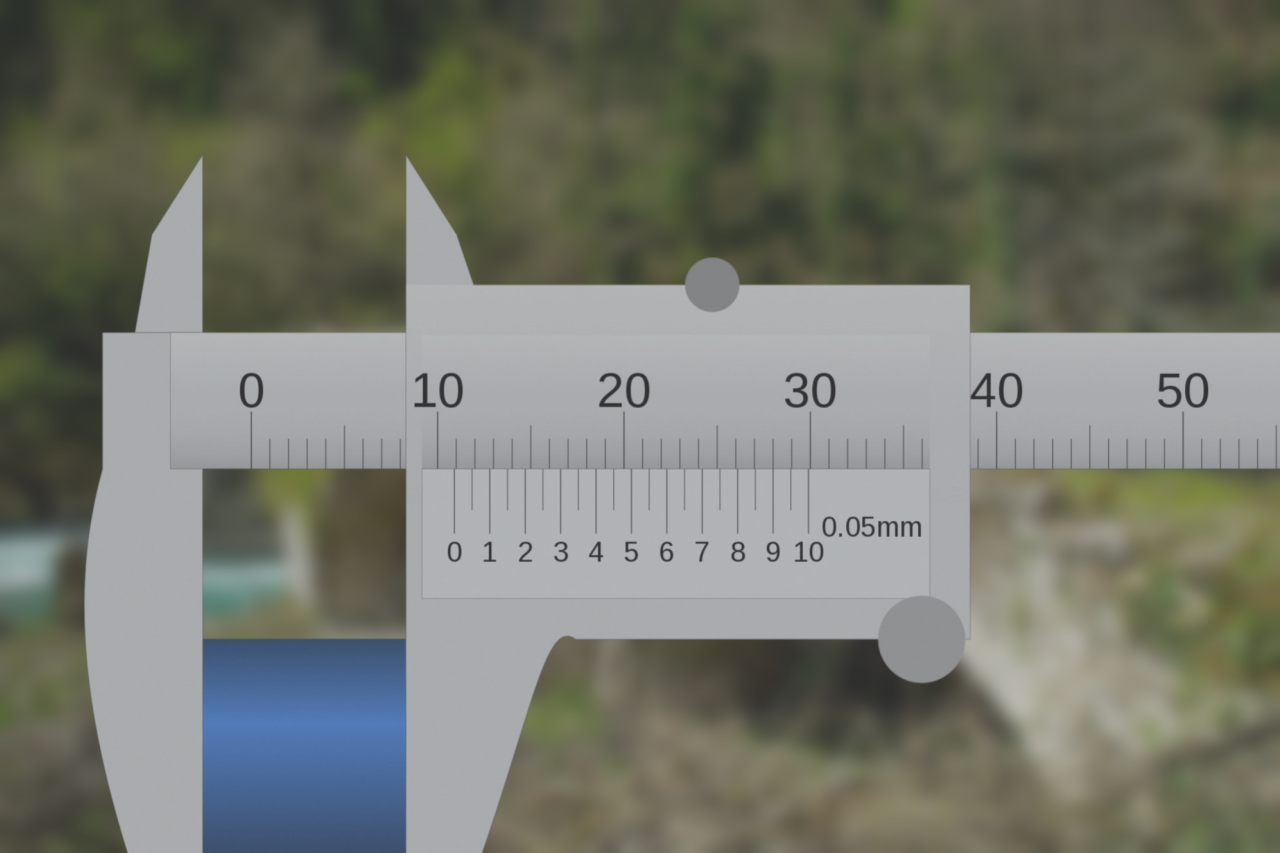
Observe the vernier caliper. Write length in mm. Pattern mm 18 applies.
mm 10.9
